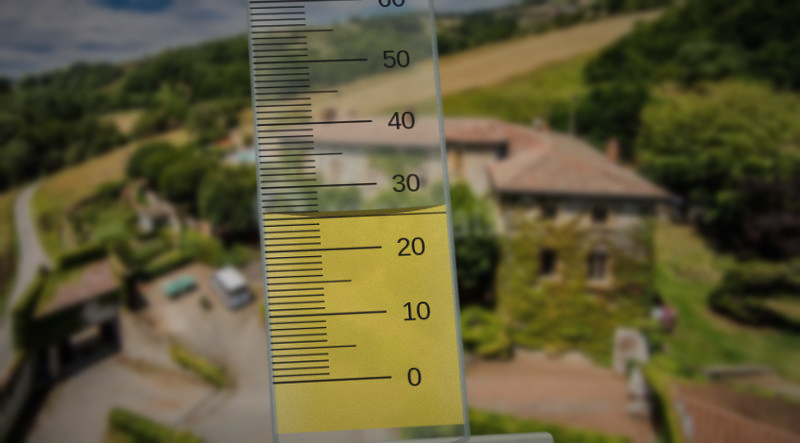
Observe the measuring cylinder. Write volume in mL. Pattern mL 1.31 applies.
mL 25
